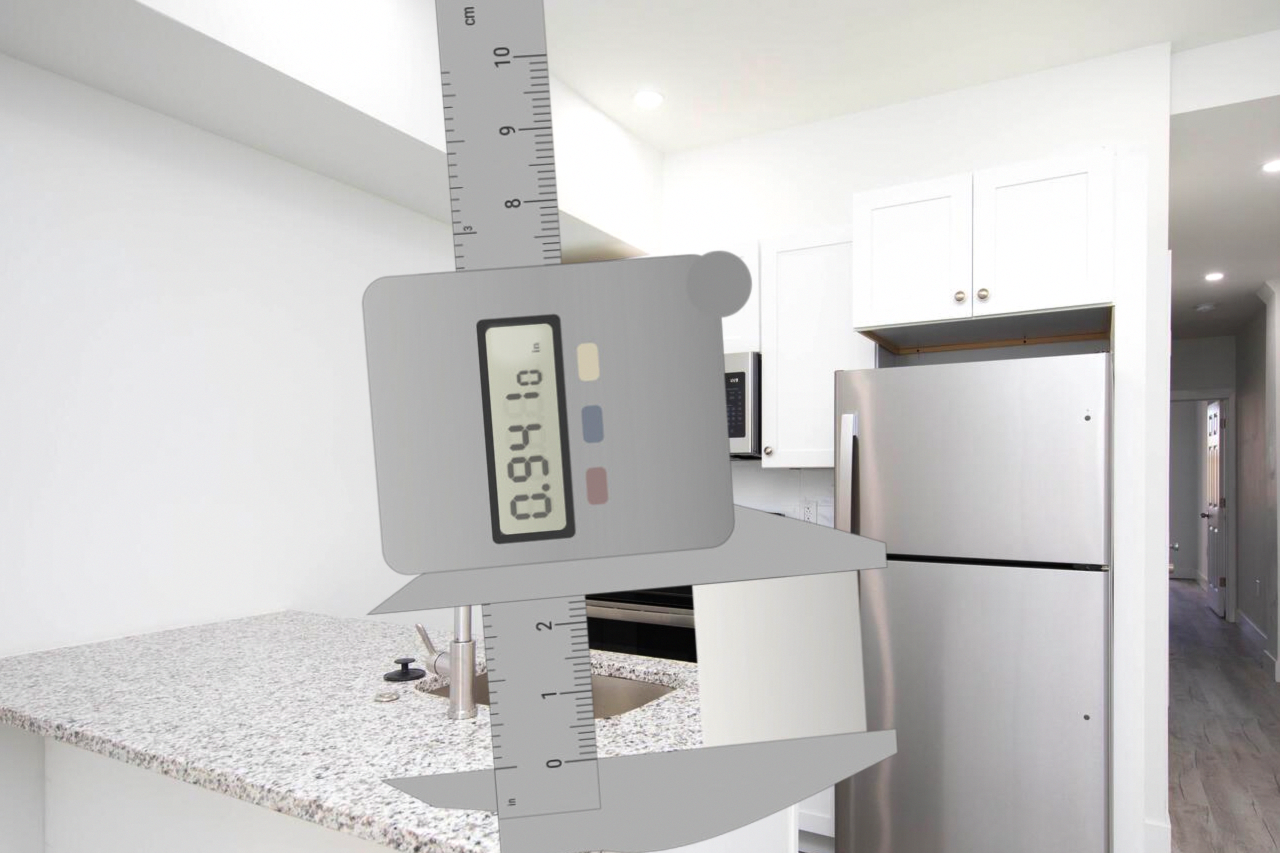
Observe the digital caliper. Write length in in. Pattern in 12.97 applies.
in 0.9410
